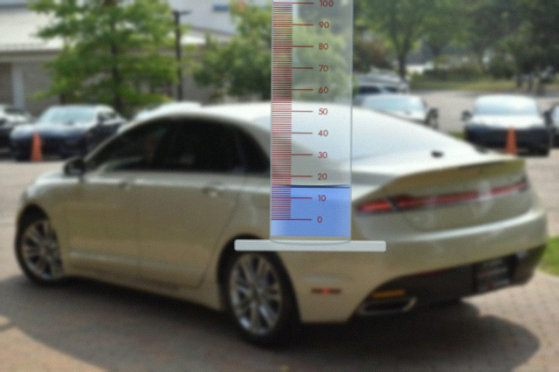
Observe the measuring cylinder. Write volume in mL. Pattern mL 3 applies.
mL 15
